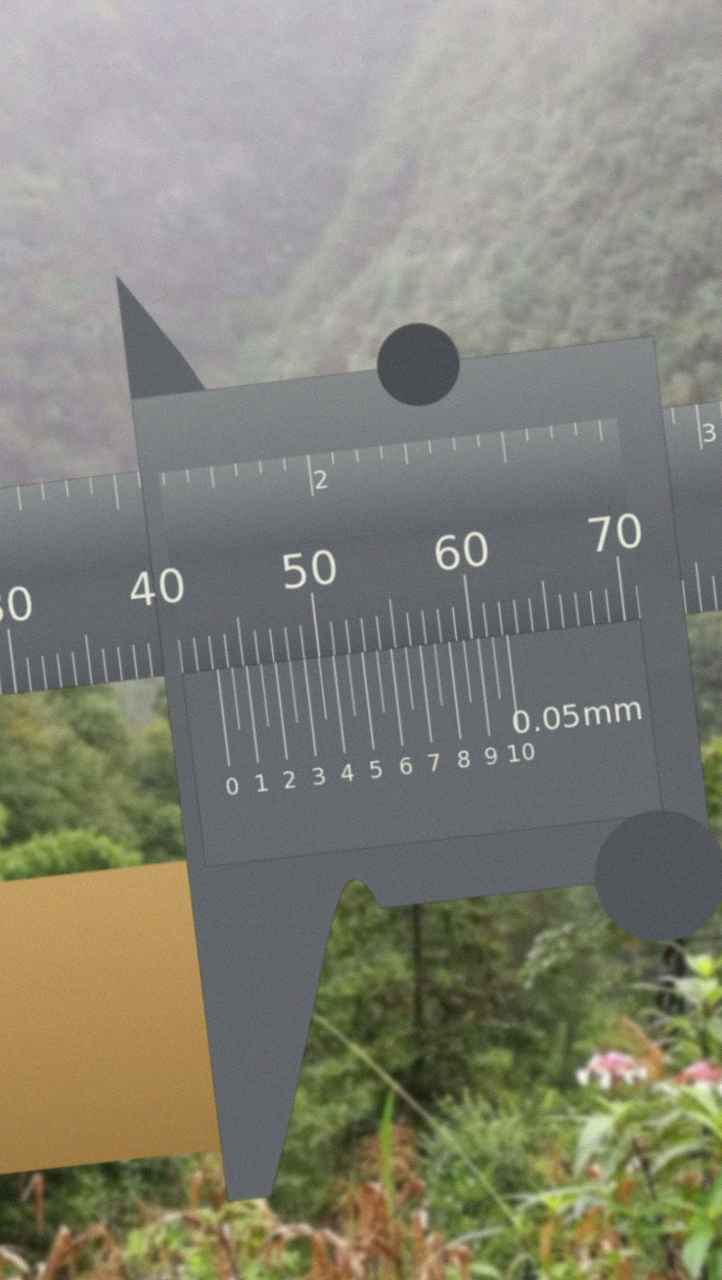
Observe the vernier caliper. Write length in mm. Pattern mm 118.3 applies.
mm 43.3
